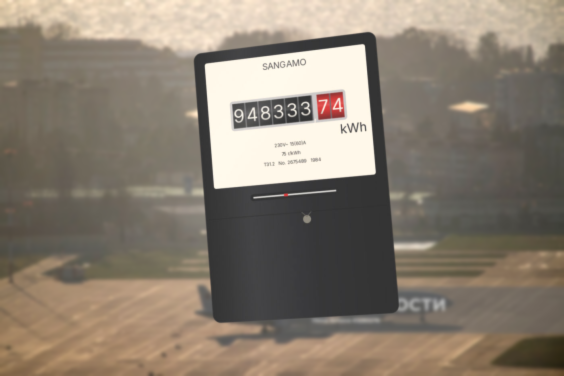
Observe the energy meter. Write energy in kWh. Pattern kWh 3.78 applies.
kWh 948333.74
